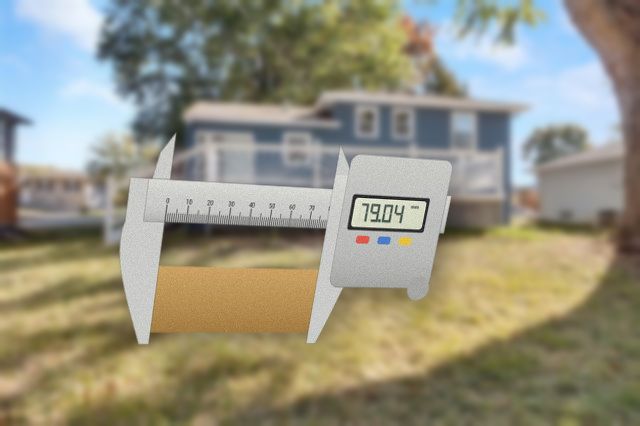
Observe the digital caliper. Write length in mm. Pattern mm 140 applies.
mm 79.04
